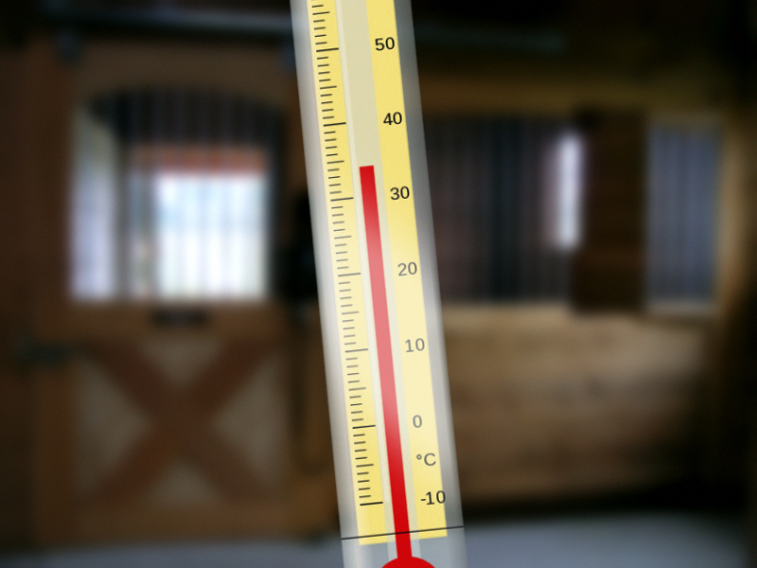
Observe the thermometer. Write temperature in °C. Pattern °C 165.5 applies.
°C 34
